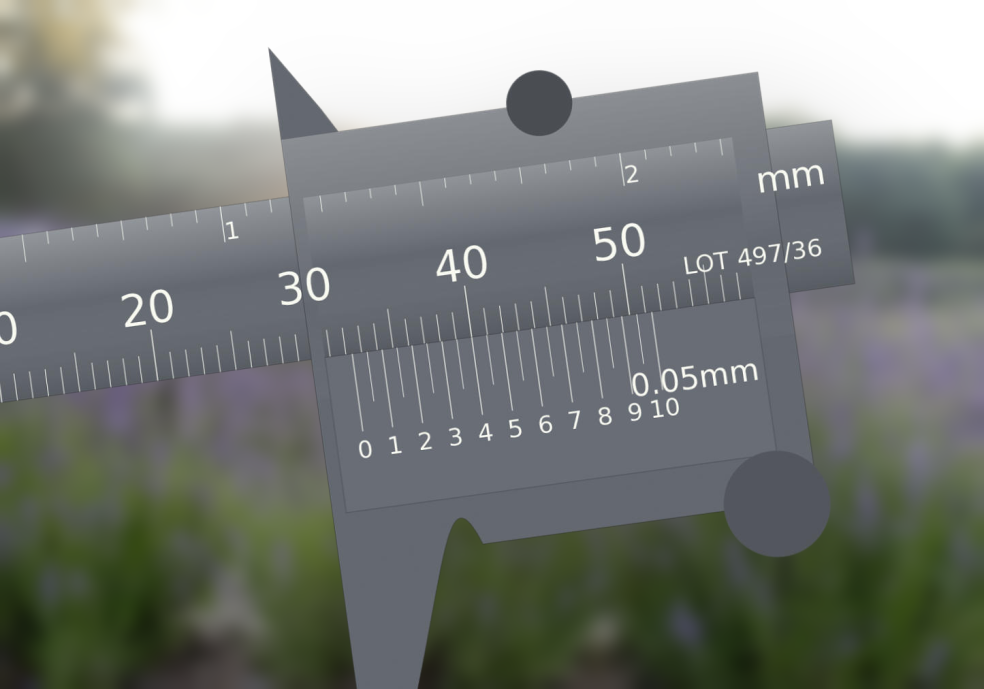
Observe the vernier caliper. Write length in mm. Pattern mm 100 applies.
mm 32.4
